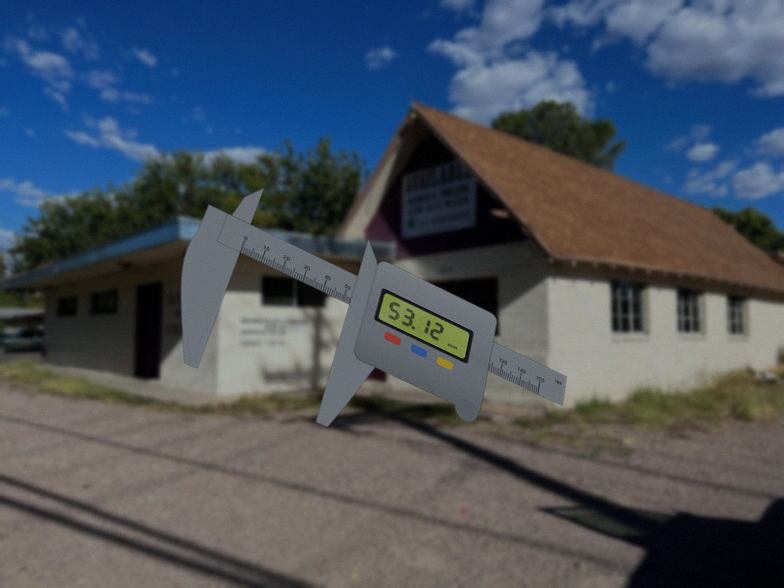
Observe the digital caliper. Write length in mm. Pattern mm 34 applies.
mm 53.12
